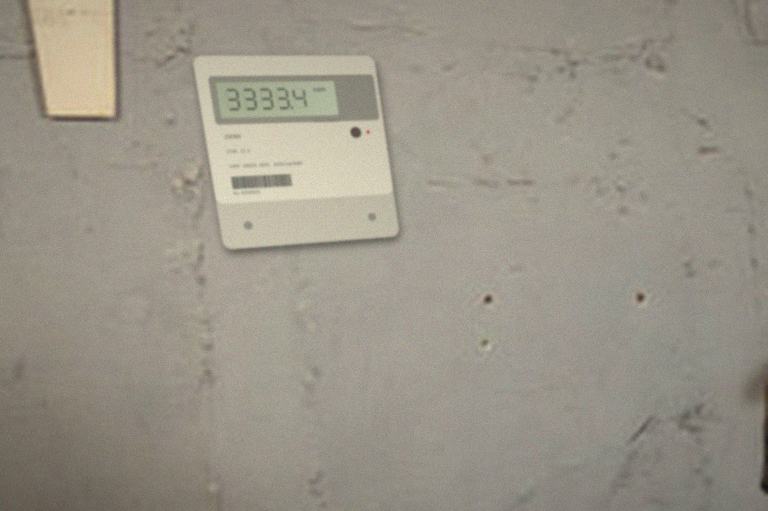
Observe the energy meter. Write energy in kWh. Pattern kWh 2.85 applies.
kWh 3333.4
